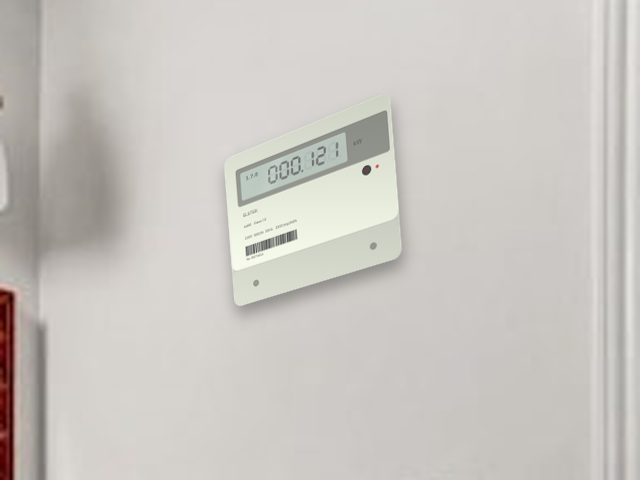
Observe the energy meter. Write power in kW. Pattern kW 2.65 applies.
kW 0.121
